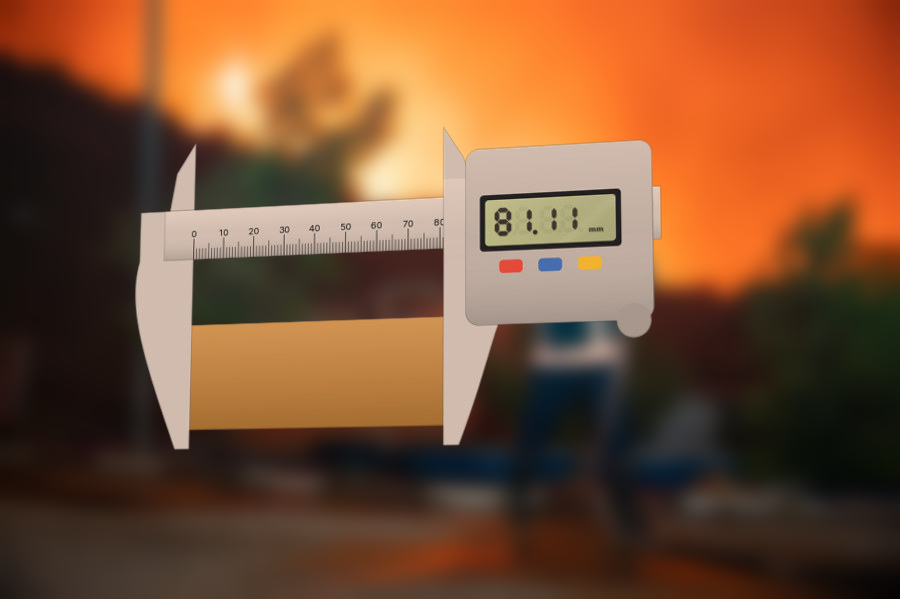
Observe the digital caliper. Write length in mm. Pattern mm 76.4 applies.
mm 81.11
